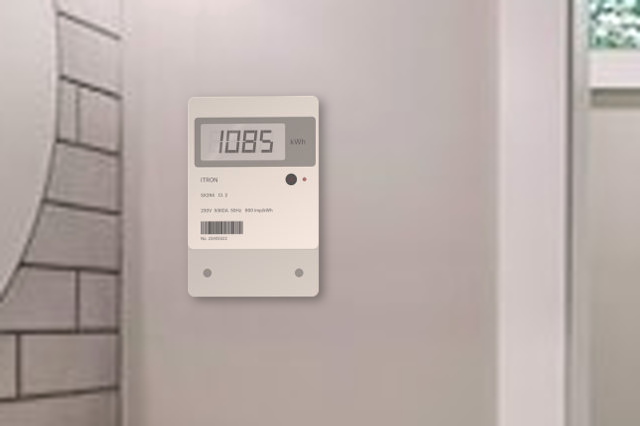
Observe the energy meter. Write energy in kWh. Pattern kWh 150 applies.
kWh 1085
